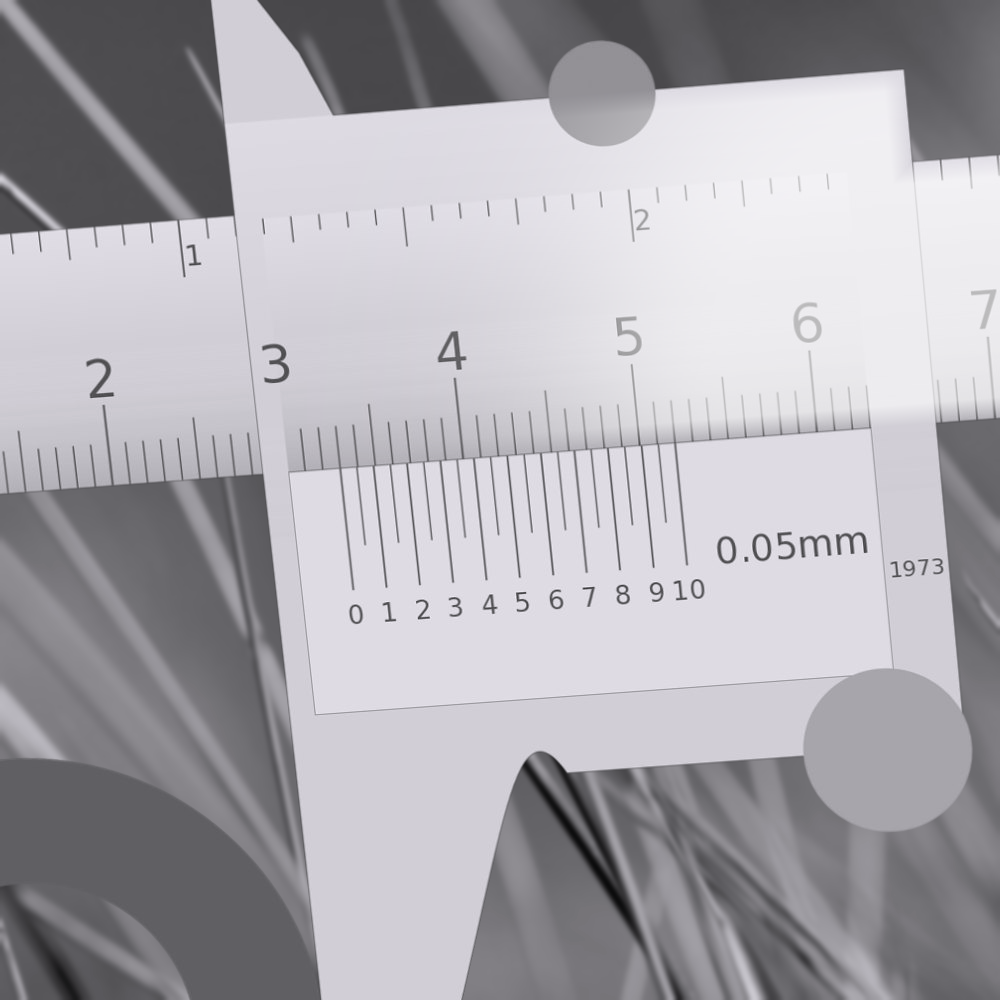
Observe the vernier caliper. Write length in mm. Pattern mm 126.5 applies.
mm 33.0
